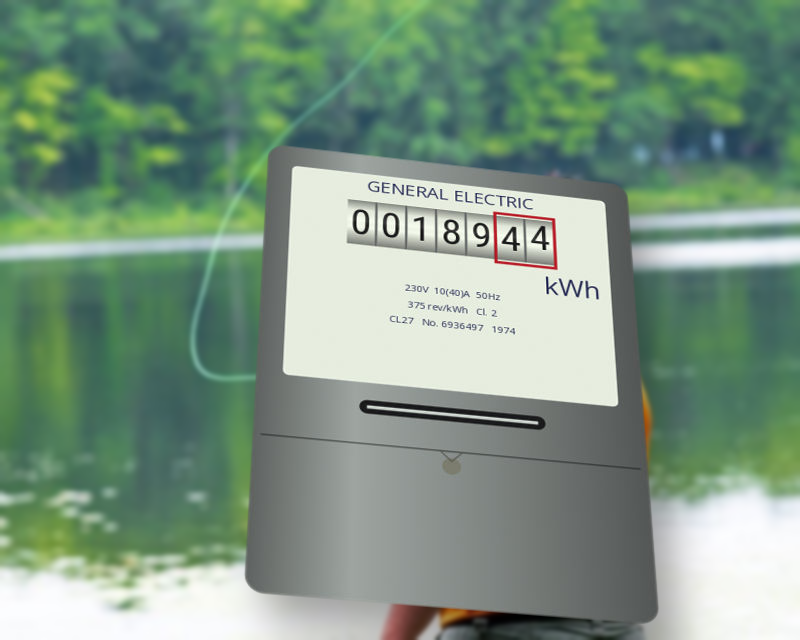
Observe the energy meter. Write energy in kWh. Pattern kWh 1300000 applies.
kWh 189.44
